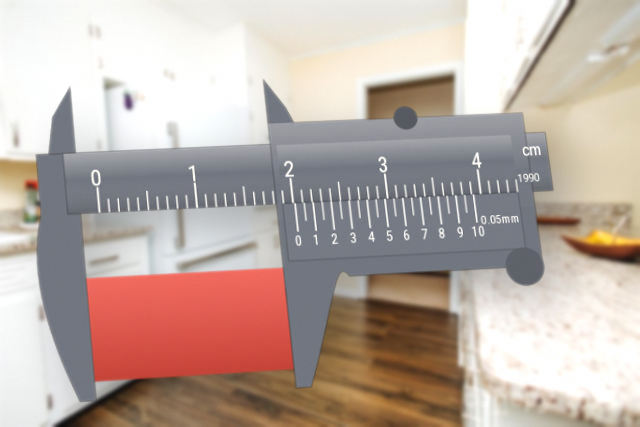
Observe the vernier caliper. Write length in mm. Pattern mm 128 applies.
mm 20.2
